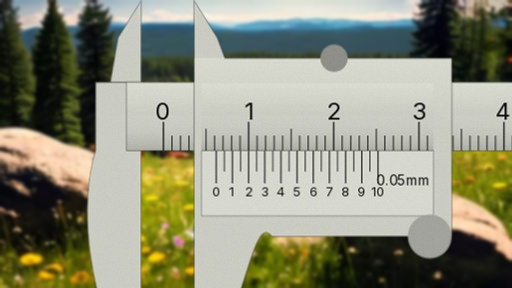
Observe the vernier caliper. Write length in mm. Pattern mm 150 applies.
mm 6.2
